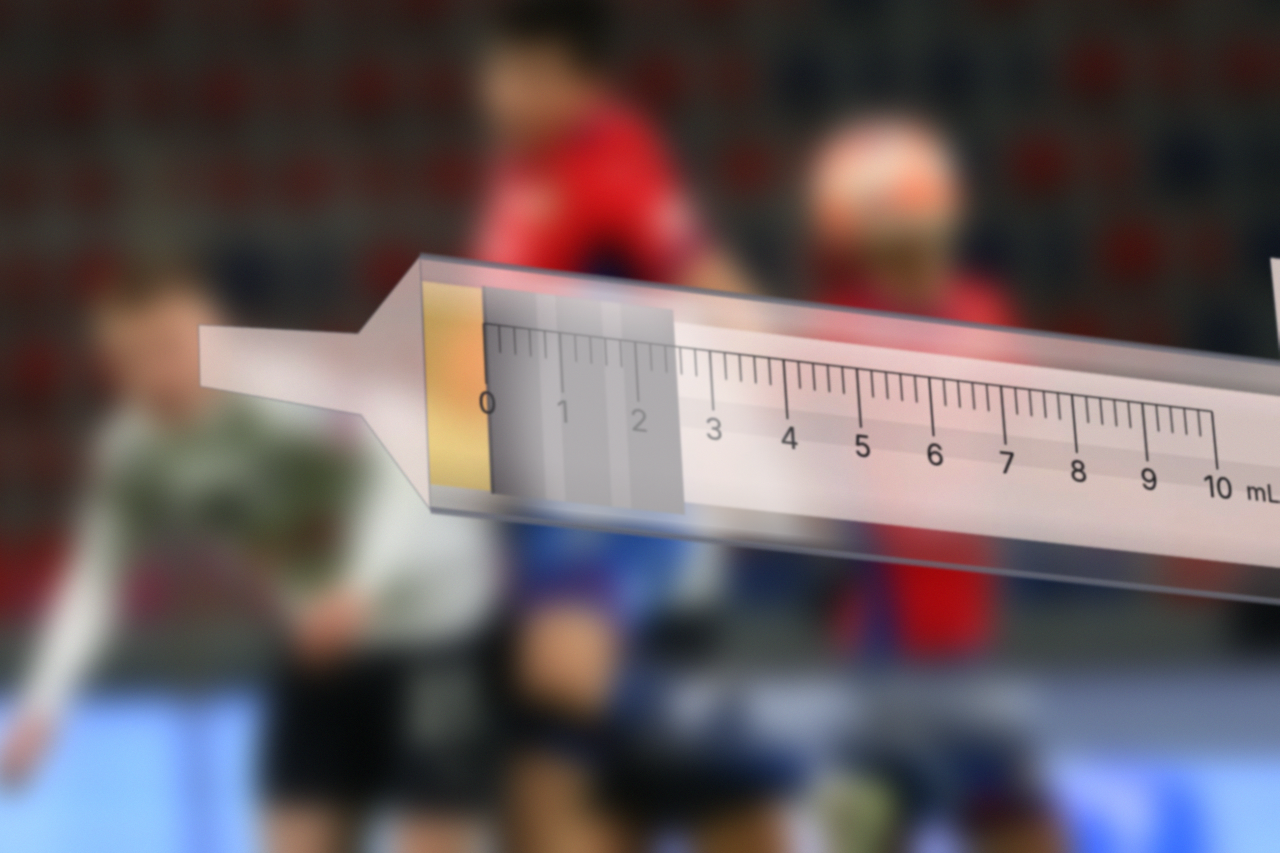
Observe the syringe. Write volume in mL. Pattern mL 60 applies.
mL 0
